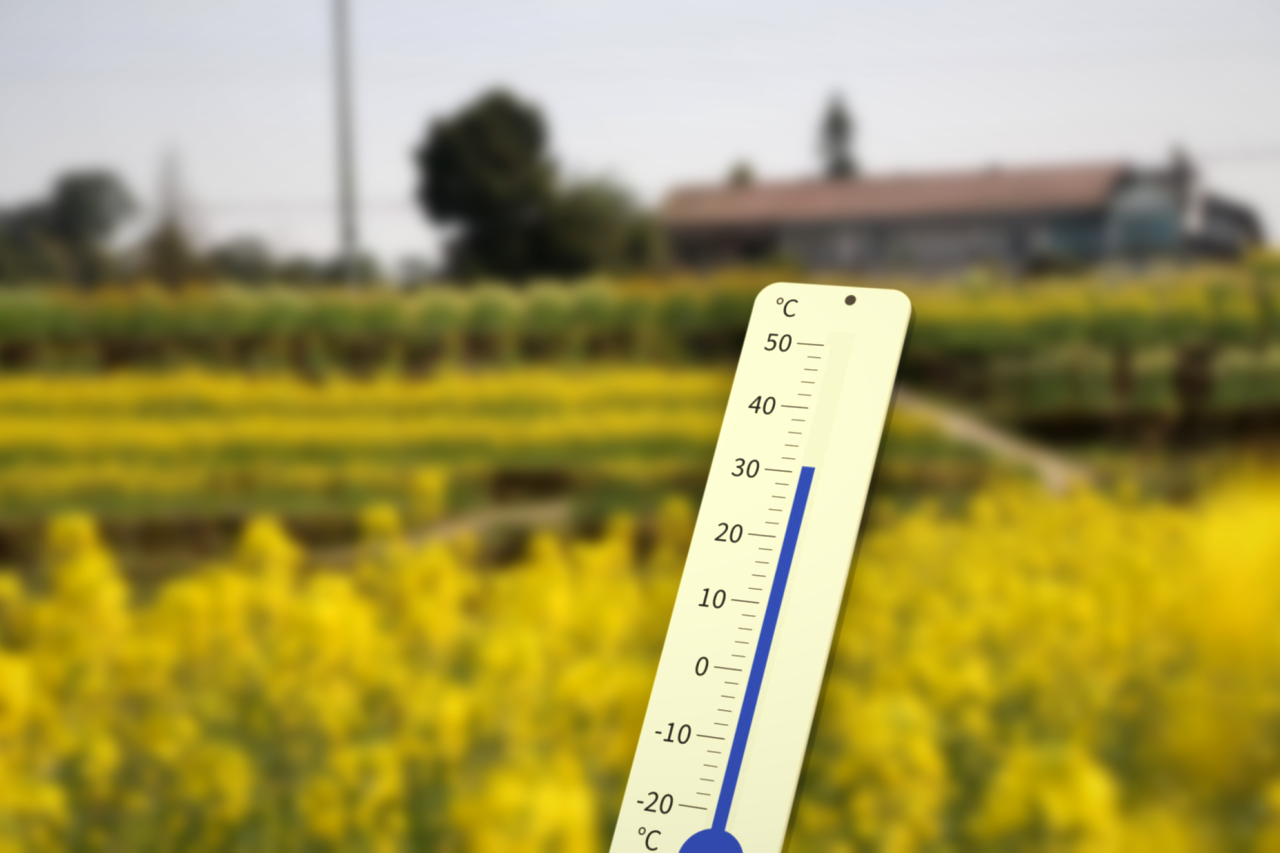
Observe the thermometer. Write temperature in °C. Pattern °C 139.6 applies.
°C 31
